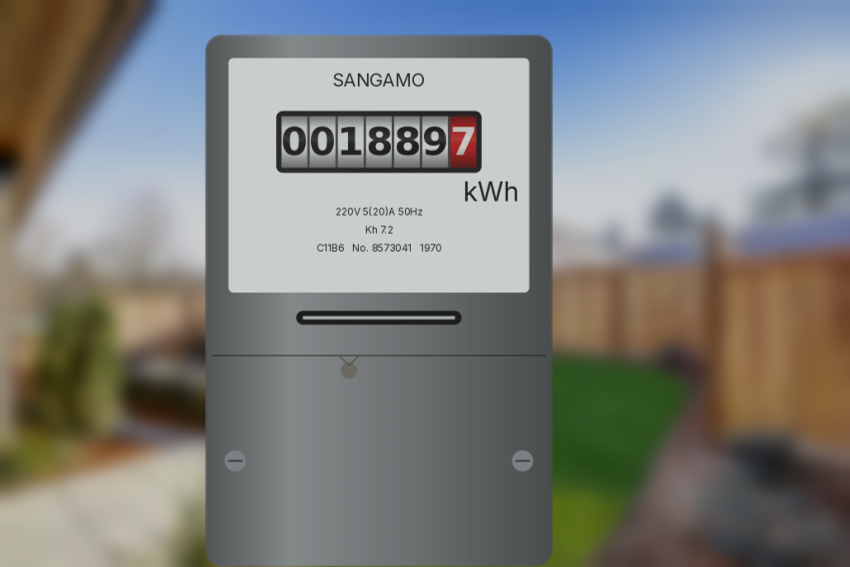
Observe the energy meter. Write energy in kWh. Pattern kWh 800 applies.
kWh 1889.7
